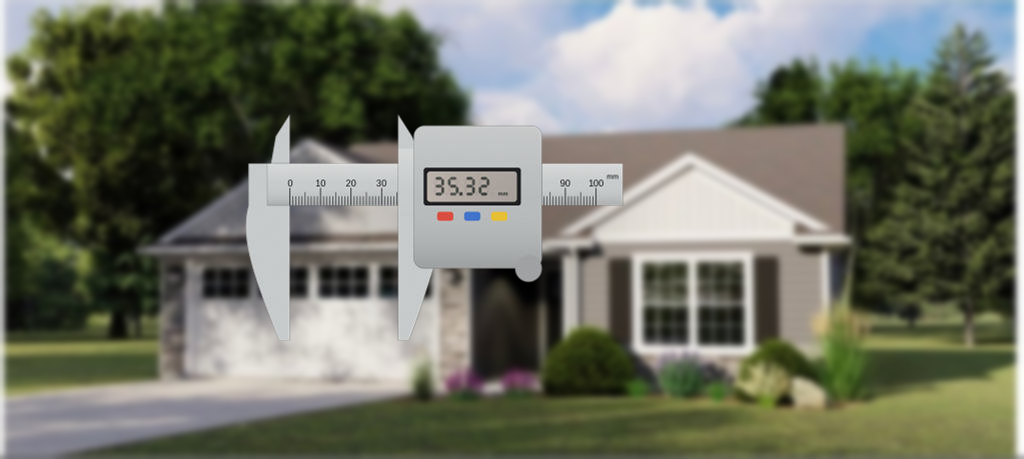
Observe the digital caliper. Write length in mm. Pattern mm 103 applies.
mm 35.32
